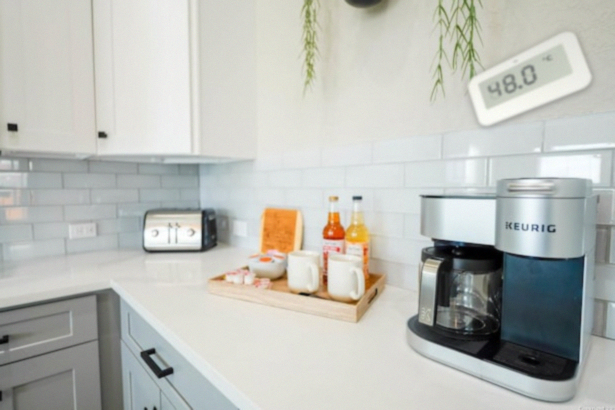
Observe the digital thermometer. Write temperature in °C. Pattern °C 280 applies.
°C 48.0
